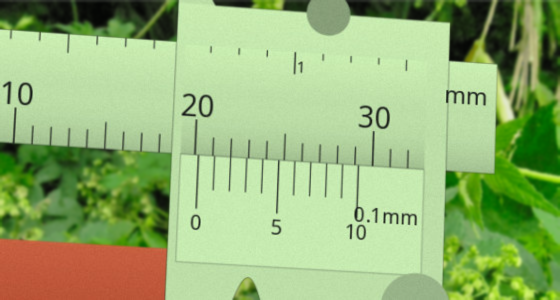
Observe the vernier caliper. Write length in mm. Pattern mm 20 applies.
mm 20.2
